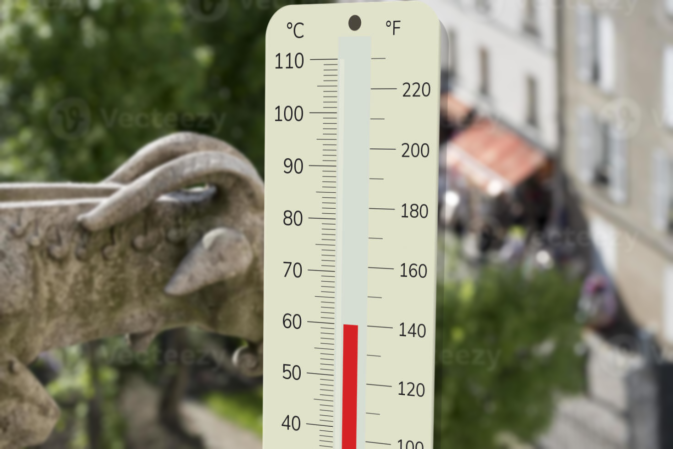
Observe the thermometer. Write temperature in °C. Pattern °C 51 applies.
°C 60
